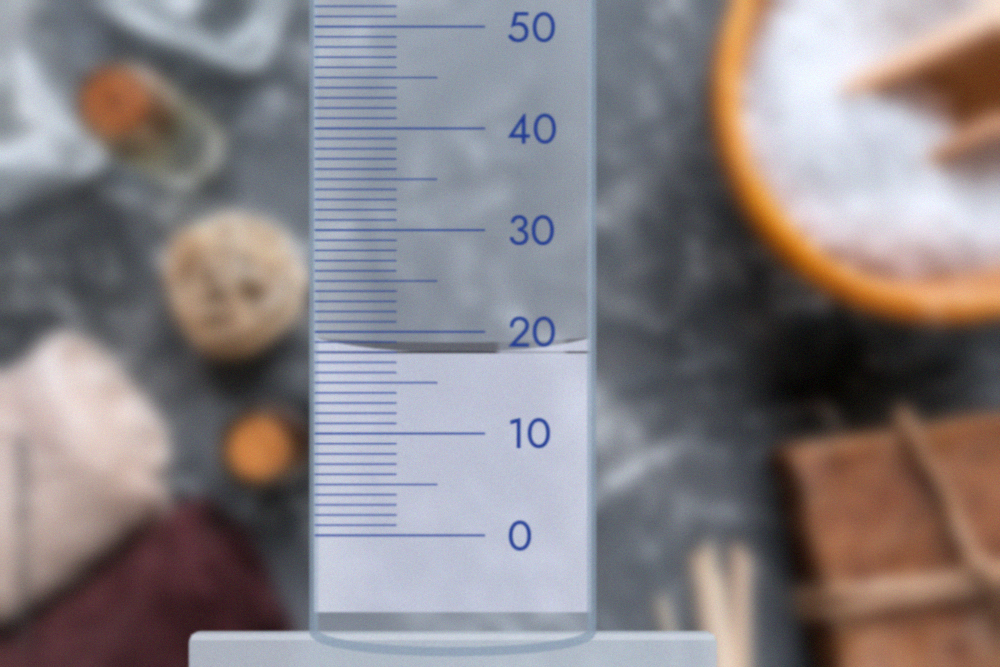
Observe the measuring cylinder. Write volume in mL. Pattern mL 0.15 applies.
mL 18
